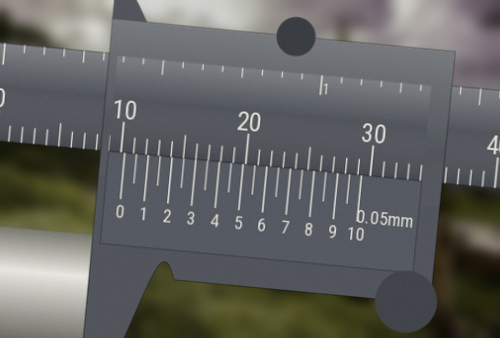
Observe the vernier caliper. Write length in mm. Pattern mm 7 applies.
mm 10.3
